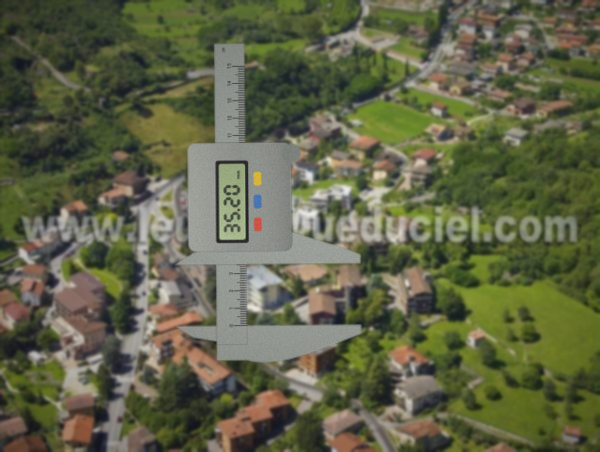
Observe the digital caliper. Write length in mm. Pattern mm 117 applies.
mm 35.20
